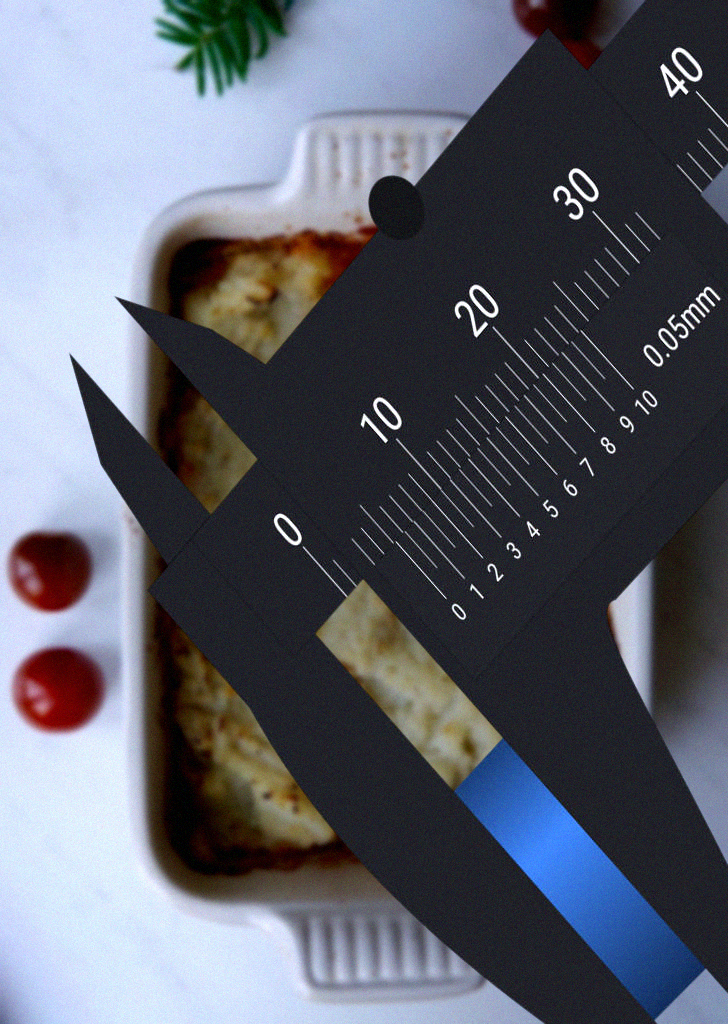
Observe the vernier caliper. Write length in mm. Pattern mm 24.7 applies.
mm 5.2
